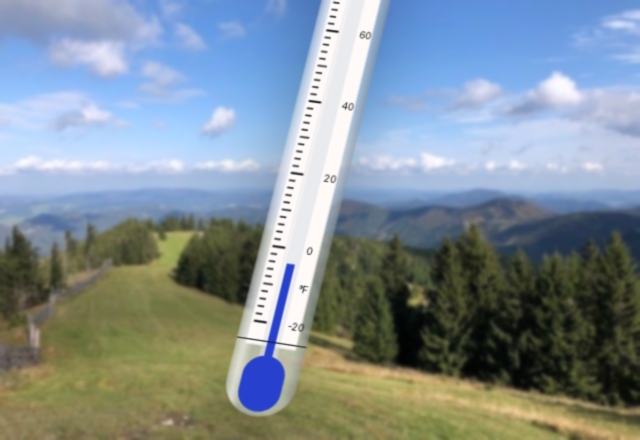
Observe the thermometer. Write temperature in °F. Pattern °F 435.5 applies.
°F -4
